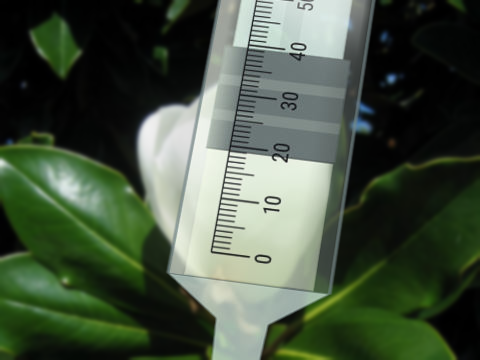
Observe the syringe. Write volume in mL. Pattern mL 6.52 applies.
mL 19
